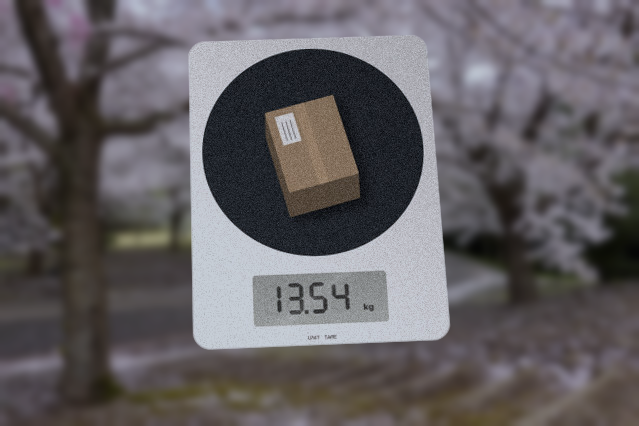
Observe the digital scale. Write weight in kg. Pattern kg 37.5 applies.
kg 13.54
